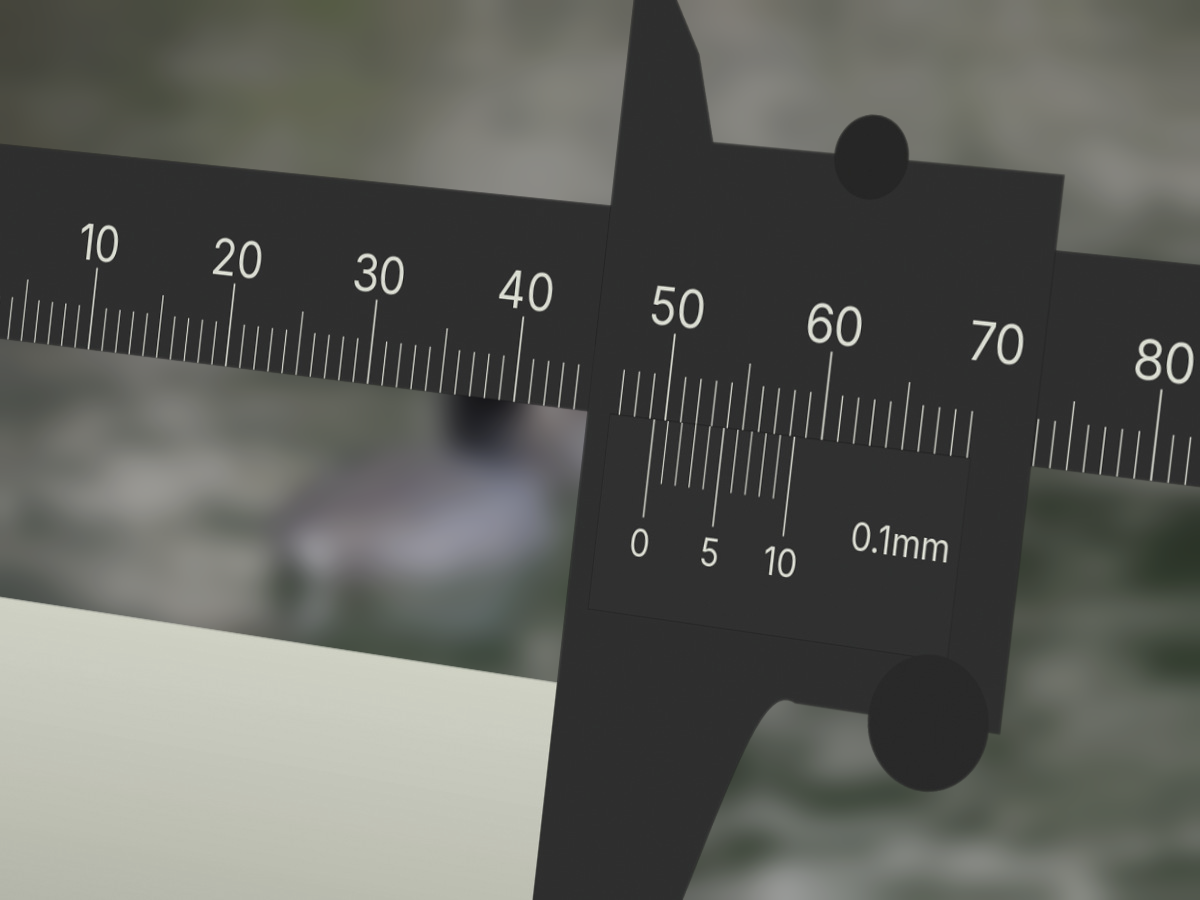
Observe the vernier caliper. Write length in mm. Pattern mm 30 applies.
mm 49.3
